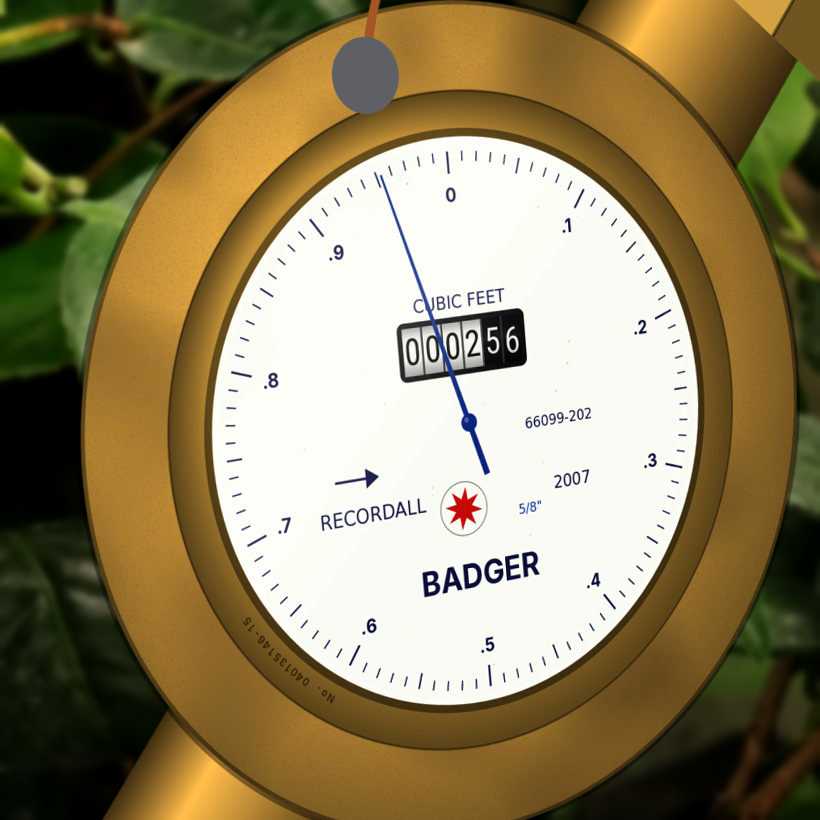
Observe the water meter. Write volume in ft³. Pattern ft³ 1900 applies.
ft³ 255.95
